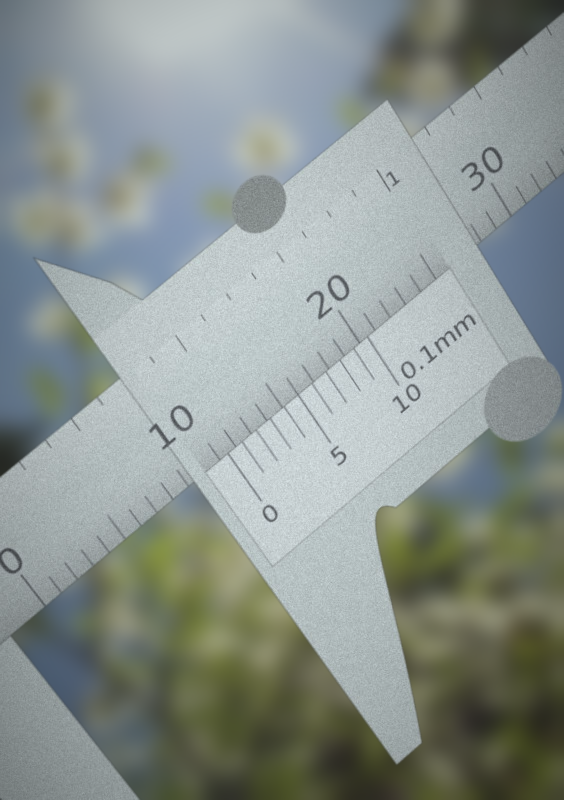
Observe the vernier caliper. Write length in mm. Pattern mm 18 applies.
mm 11.5
